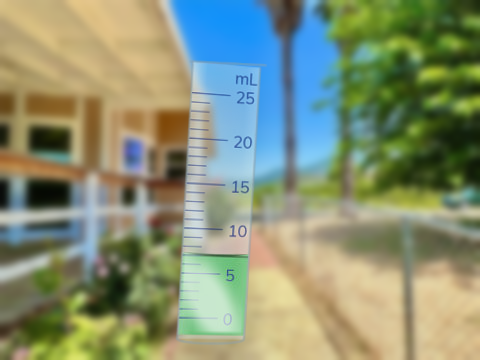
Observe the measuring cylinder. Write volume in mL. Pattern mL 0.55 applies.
mL 7
